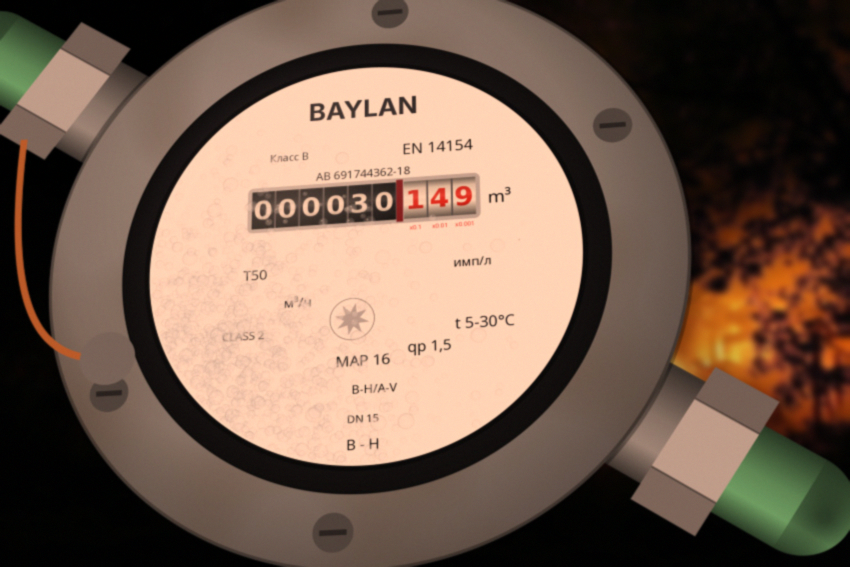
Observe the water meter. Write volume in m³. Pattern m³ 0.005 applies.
m³ 30.149
